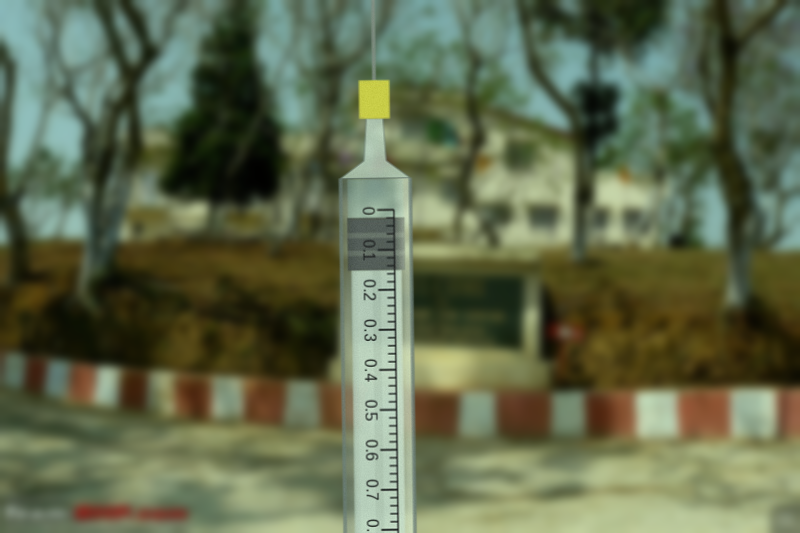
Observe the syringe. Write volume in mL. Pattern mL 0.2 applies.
mL 0.02
